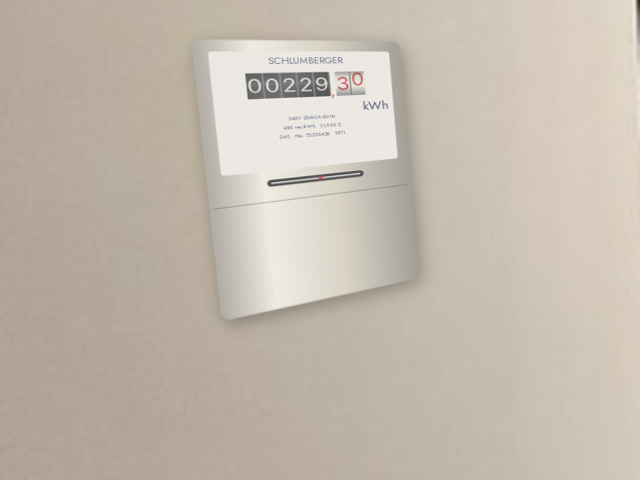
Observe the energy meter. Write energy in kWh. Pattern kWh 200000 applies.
kWh 229.30
